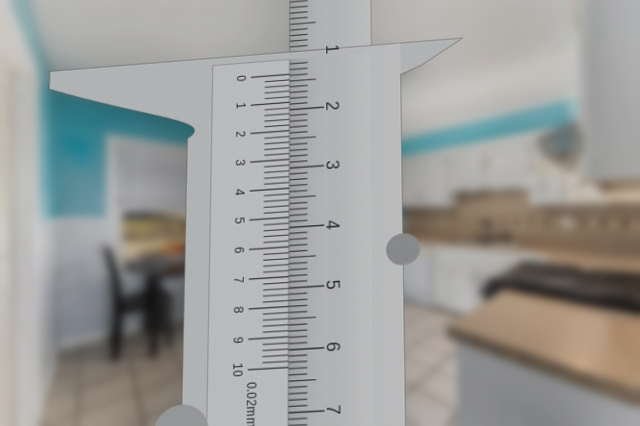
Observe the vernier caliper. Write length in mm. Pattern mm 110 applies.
mm 13.8
